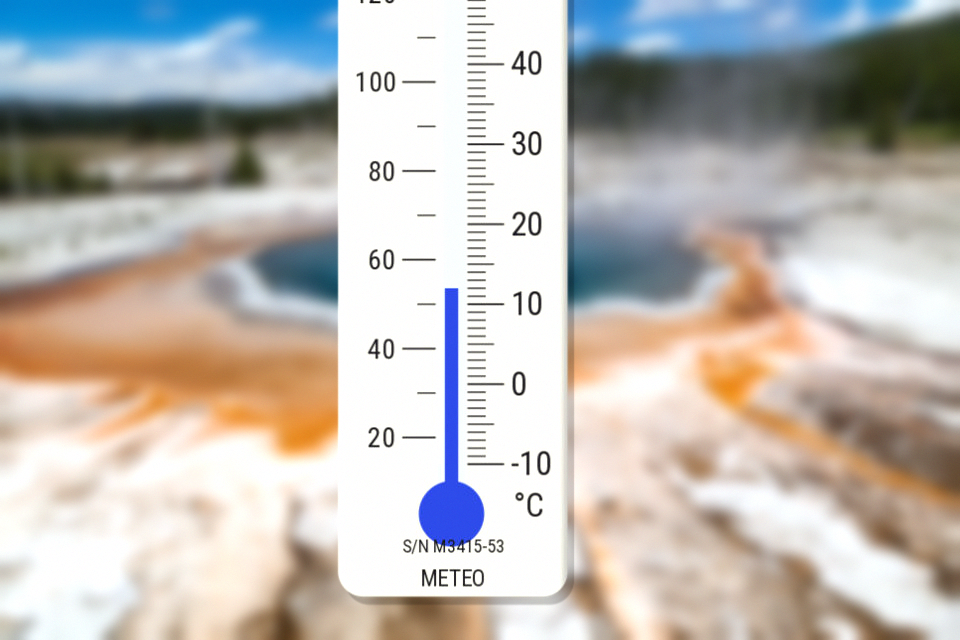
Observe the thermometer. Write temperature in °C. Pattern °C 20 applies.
°C 12
